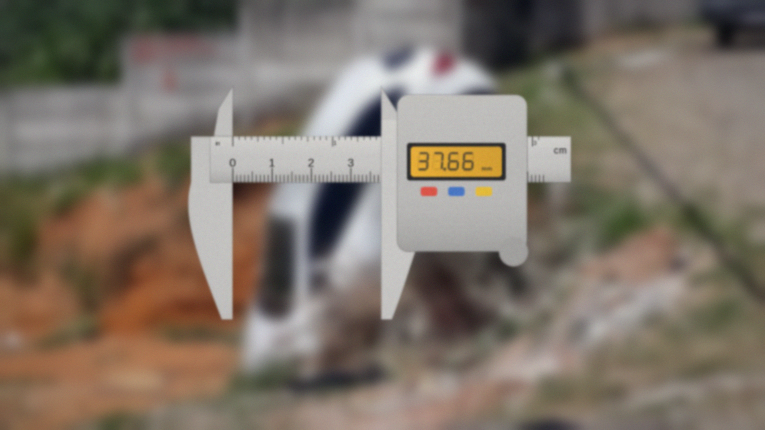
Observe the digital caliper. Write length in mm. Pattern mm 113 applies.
mm 37.66
